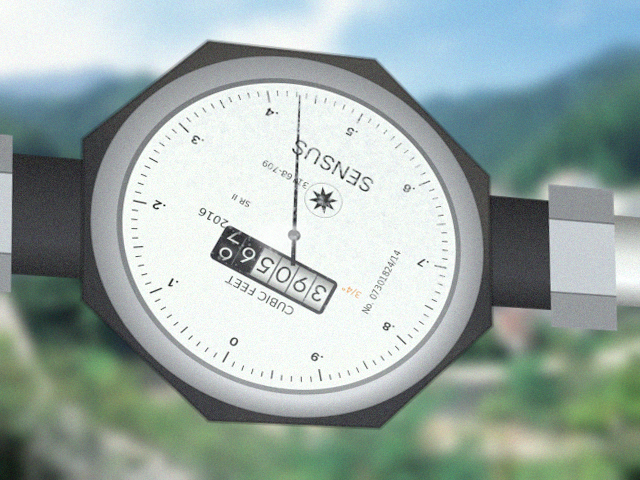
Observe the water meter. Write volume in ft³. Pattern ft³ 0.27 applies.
ft³ 390566.43
